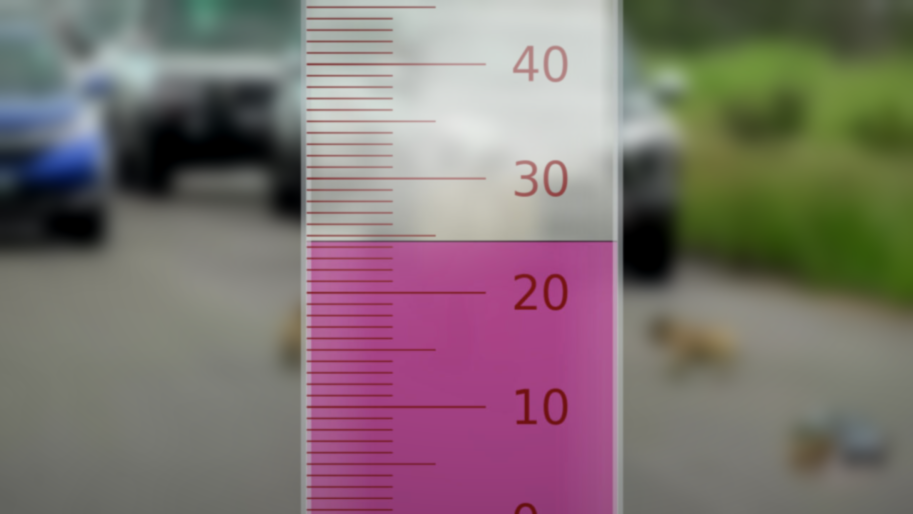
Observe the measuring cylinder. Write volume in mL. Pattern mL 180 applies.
mL 24.5
